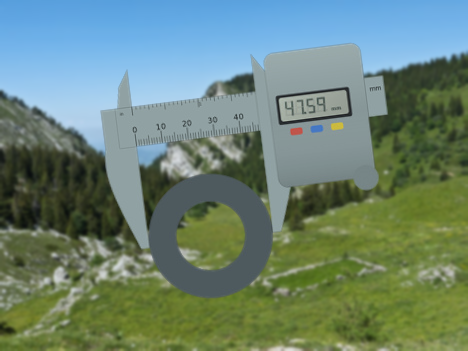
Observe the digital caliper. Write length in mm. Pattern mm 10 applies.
mm 47.59
